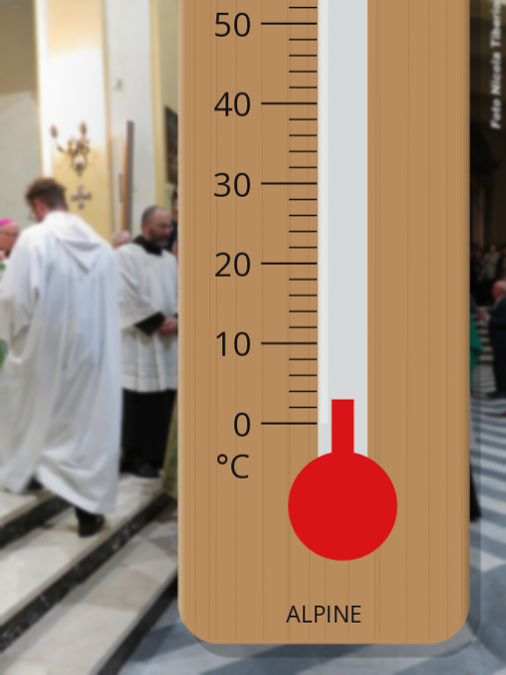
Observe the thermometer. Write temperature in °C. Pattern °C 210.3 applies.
°C 3
